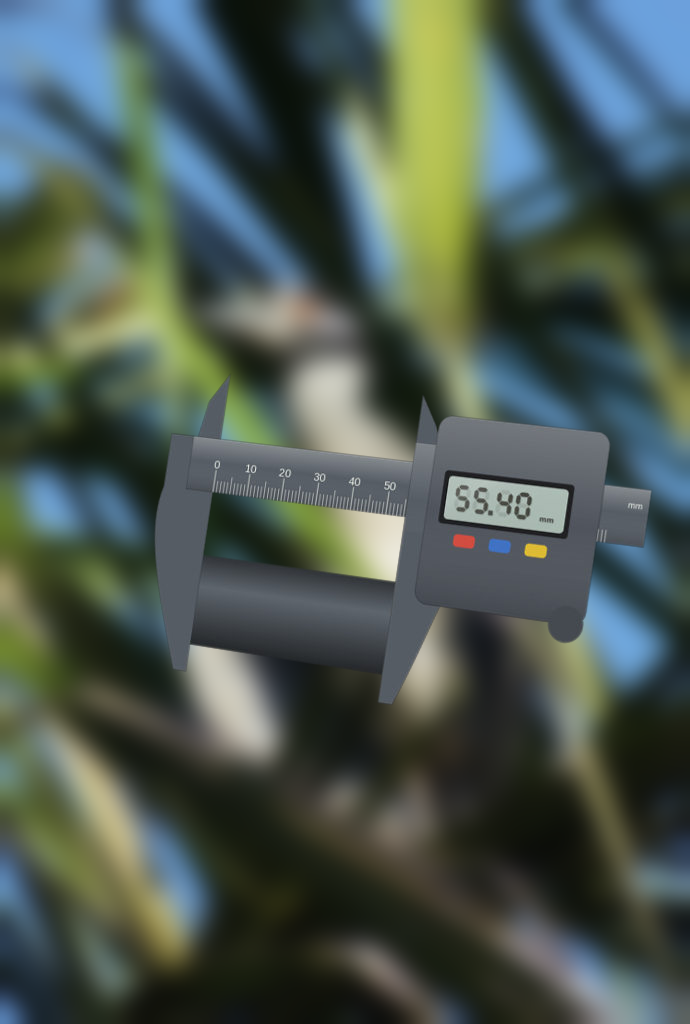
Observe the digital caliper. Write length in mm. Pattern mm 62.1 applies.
mm 55.40
